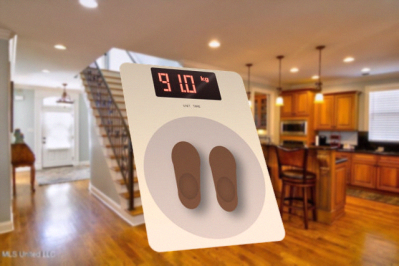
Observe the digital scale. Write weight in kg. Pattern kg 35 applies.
kg 91.0
